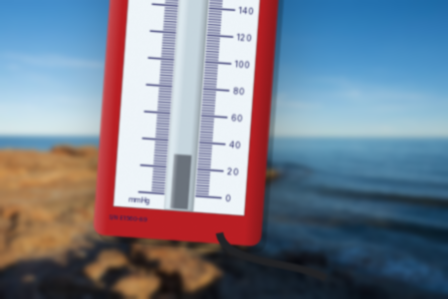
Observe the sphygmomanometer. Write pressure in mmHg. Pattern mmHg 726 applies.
mmHg 30
